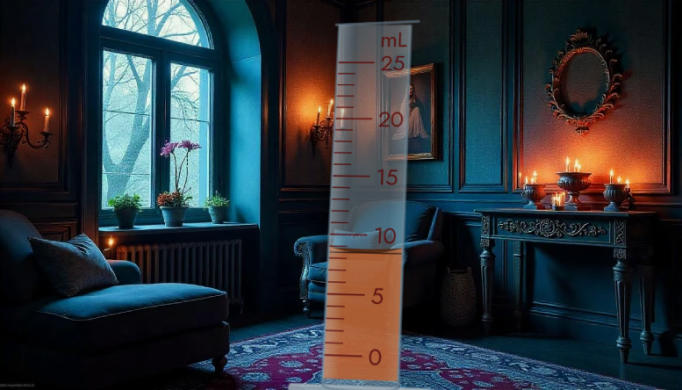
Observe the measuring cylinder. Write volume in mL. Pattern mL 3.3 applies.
mL 8.5
